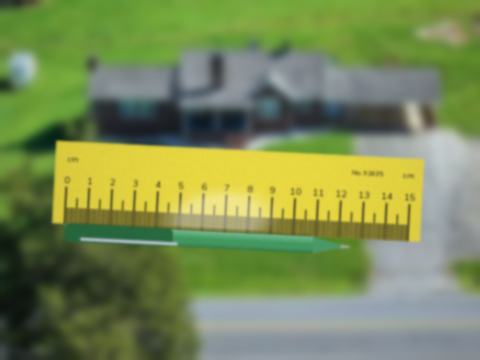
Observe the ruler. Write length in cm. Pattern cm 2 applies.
cm 12.5
